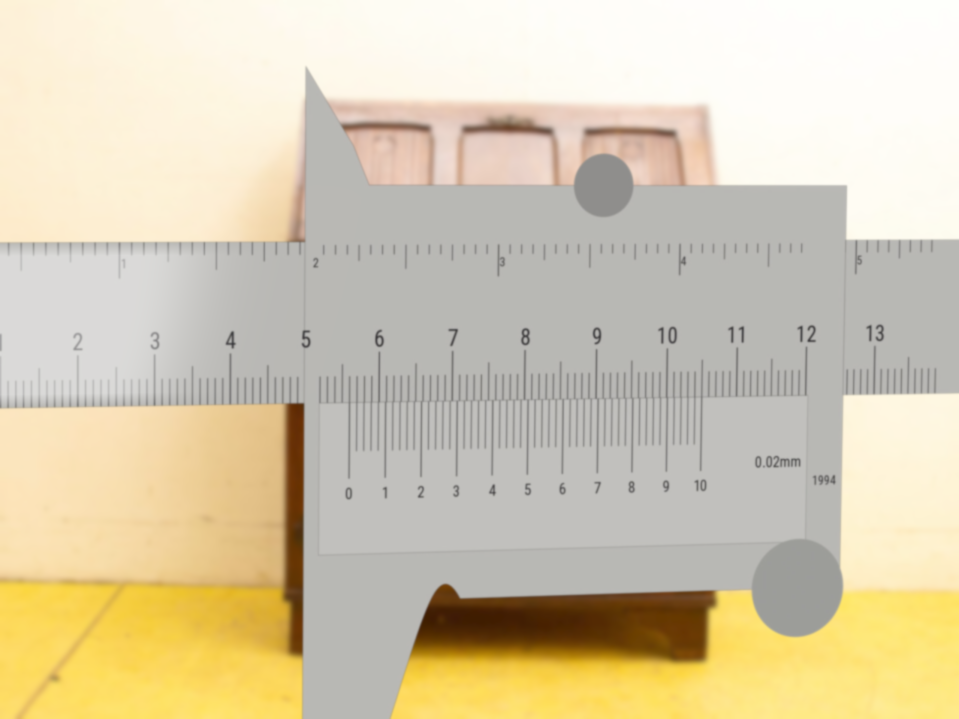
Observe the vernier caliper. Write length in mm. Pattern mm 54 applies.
mm 56.0
